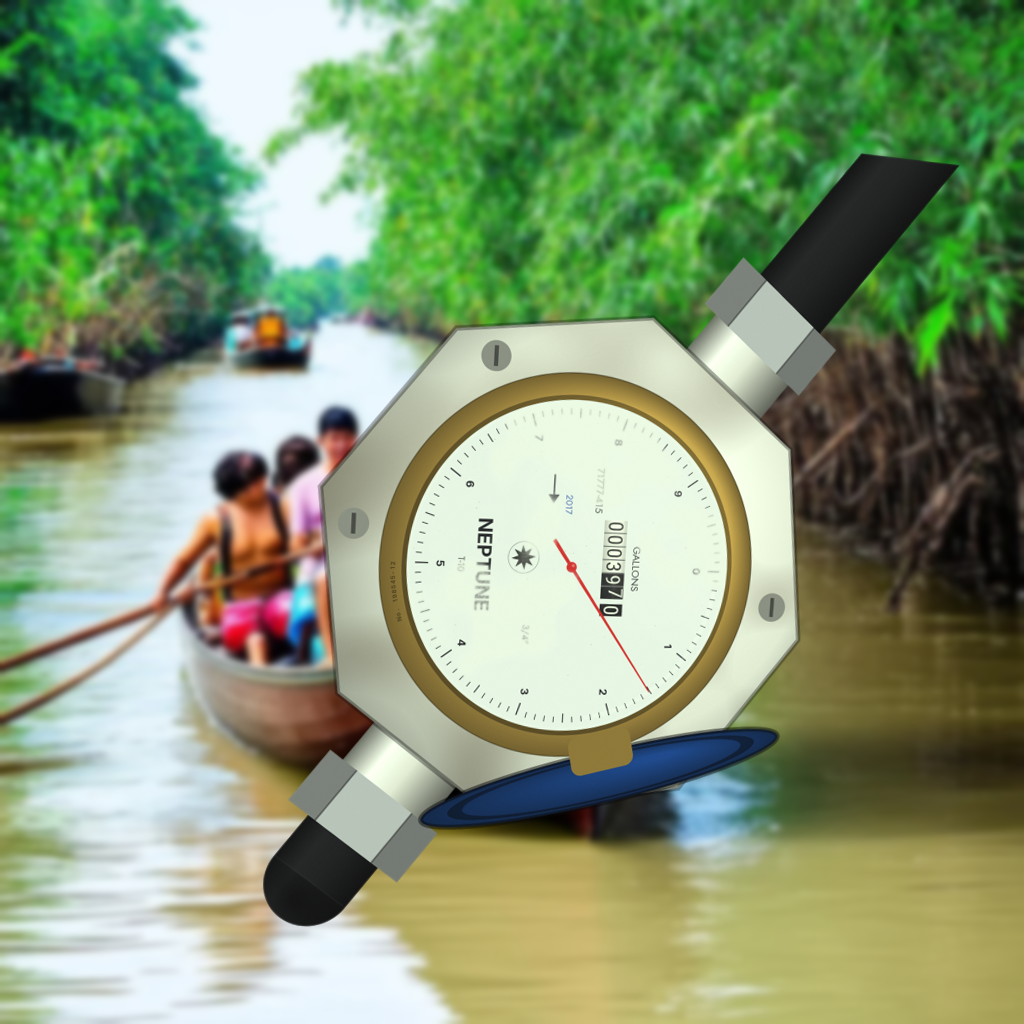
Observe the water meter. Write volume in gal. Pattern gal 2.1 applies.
gal 3971.5
